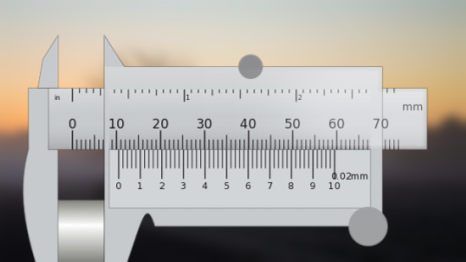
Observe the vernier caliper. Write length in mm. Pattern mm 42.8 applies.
mm 10.5
